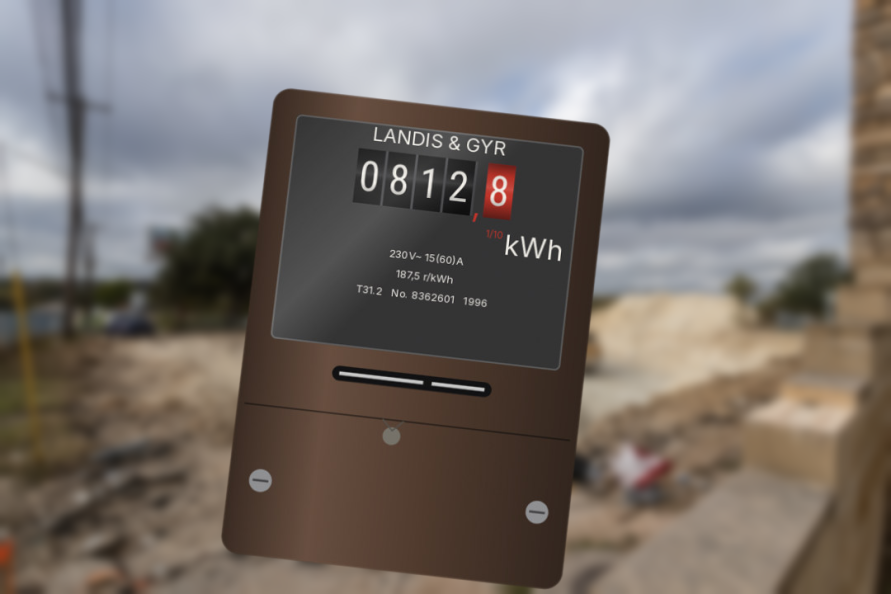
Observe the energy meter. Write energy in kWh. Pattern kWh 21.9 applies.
kWh 812.8
